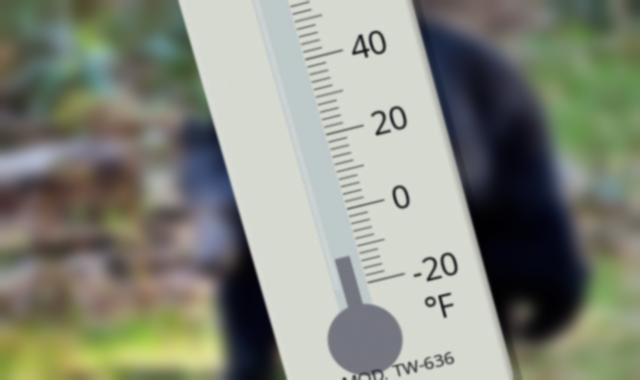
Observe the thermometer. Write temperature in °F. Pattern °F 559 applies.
°F -12
